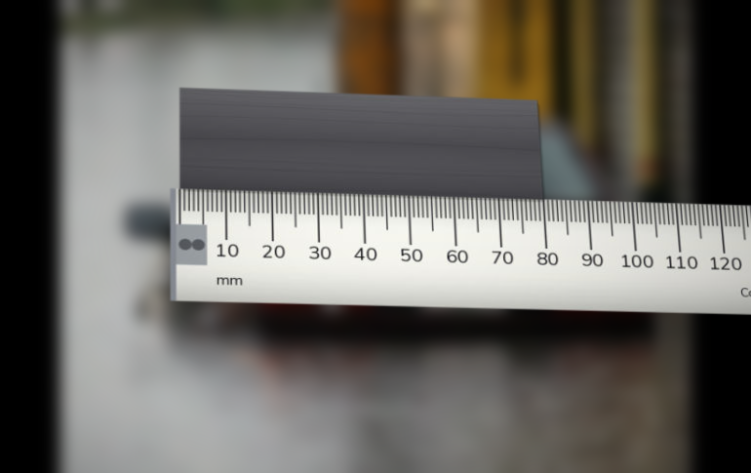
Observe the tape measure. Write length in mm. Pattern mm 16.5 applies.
mm 80
